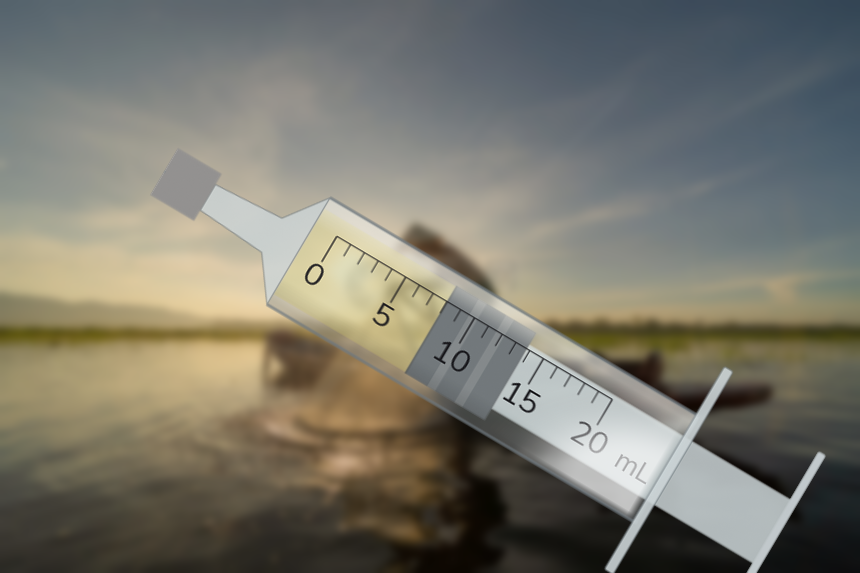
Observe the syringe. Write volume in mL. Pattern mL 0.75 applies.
mL 8
